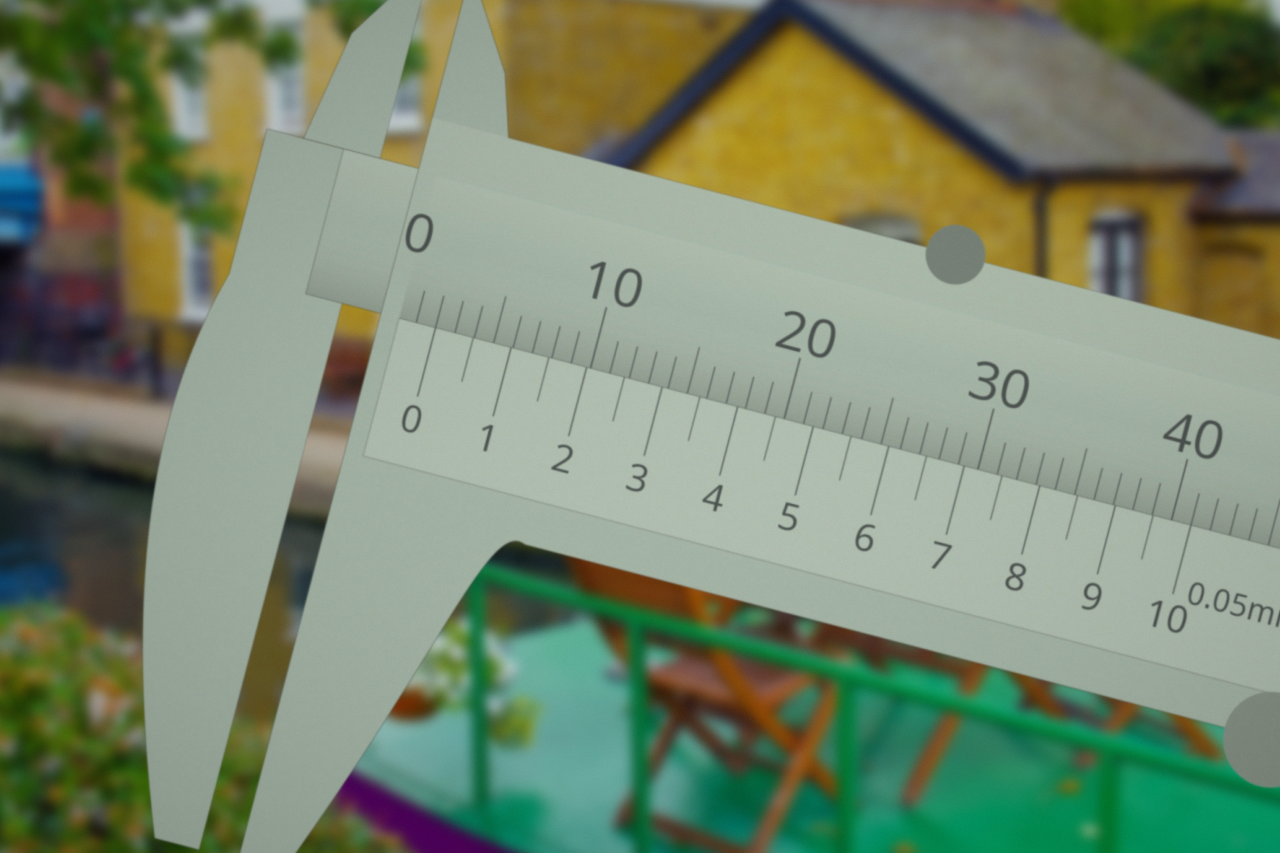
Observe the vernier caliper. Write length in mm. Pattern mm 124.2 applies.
mm 2.0
